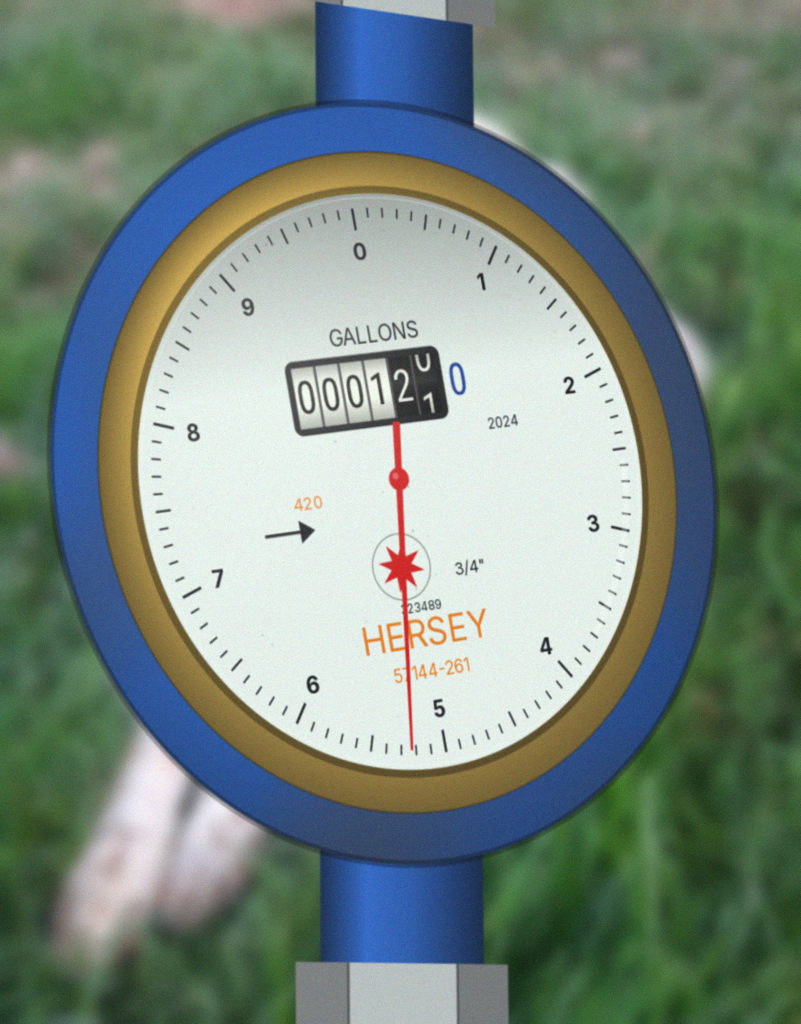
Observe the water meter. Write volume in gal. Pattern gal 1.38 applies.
gal 1205.2
